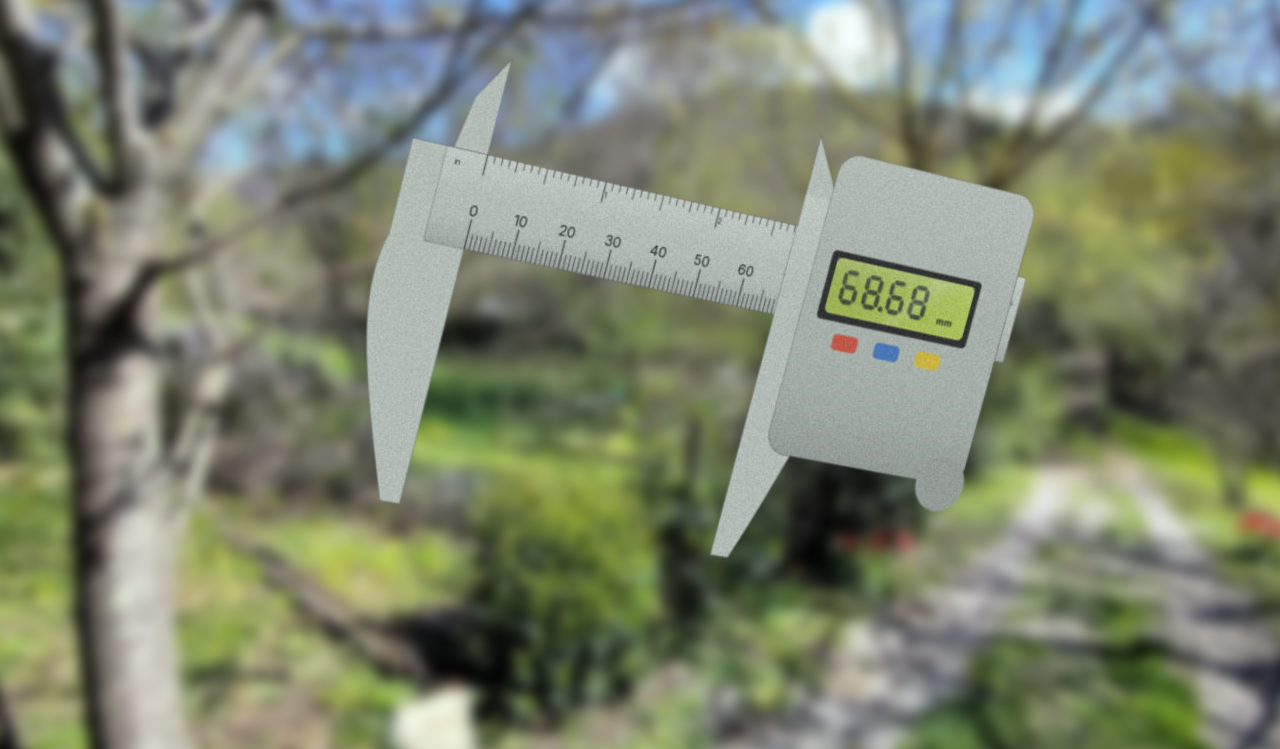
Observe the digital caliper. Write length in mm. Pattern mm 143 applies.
mm 68.68
